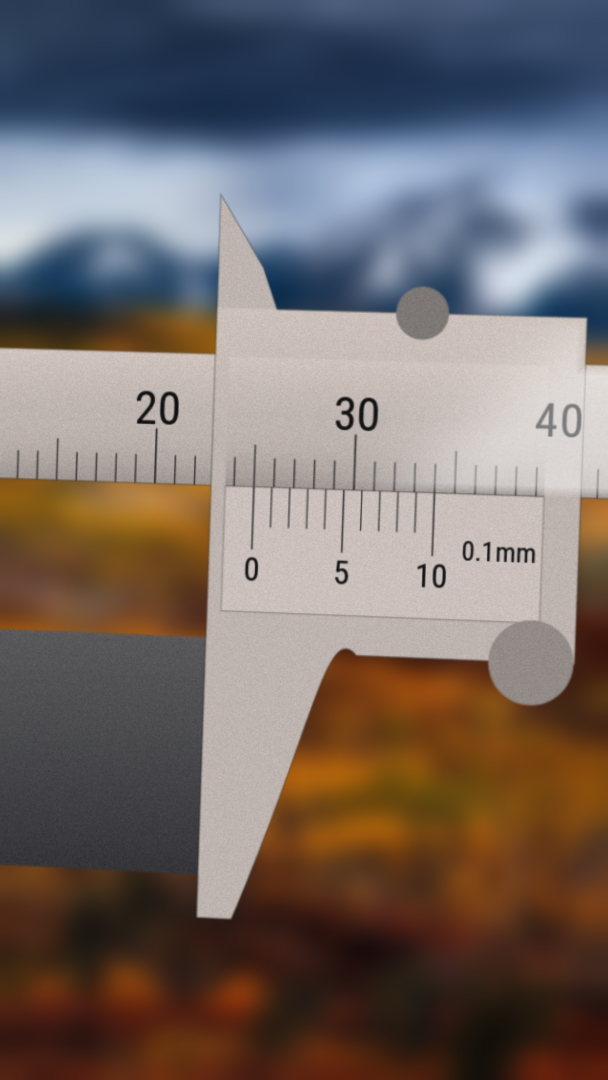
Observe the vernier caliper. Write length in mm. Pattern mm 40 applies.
mm 25.0
